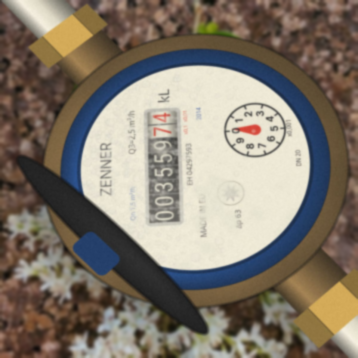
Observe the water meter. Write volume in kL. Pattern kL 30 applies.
kL 3559.740
